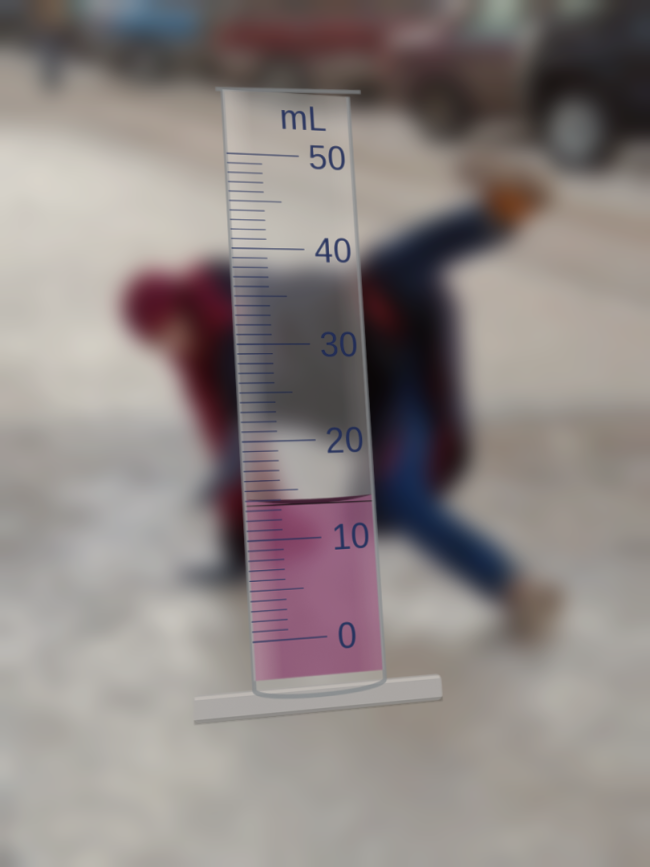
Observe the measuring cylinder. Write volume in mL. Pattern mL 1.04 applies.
mL 13.5
